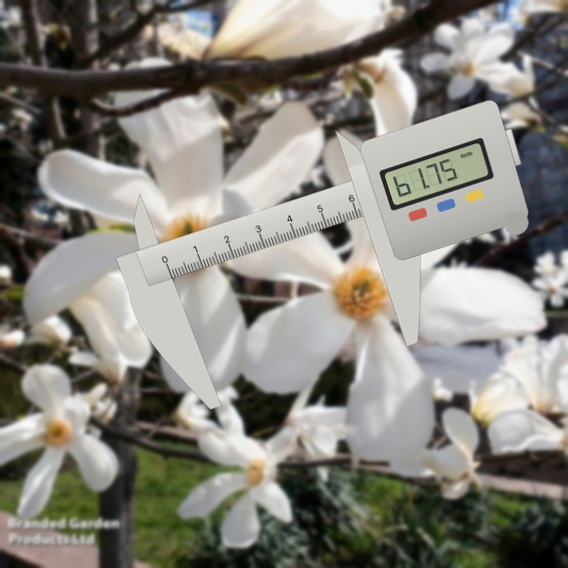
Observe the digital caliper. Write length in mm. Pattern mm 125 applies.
mm 61.75
